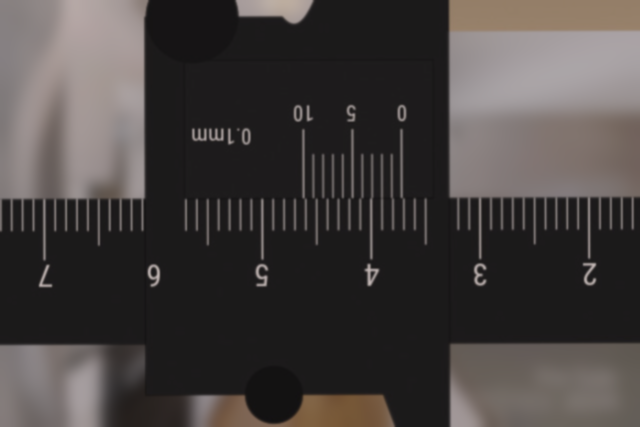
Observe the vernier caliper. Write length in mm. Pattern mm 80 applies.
mm 37.2
